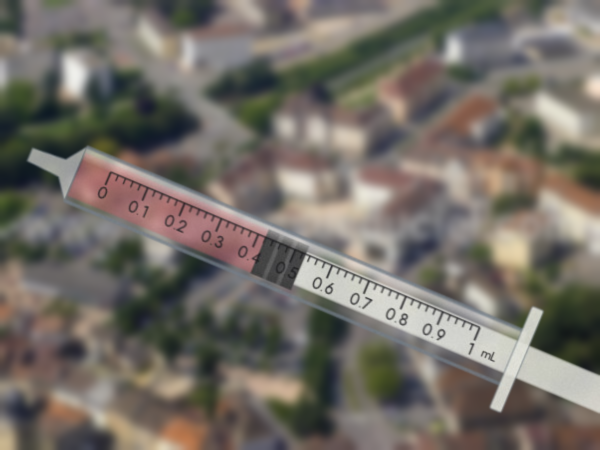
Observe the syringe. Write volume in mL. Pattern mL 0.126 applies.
mL 0.42
